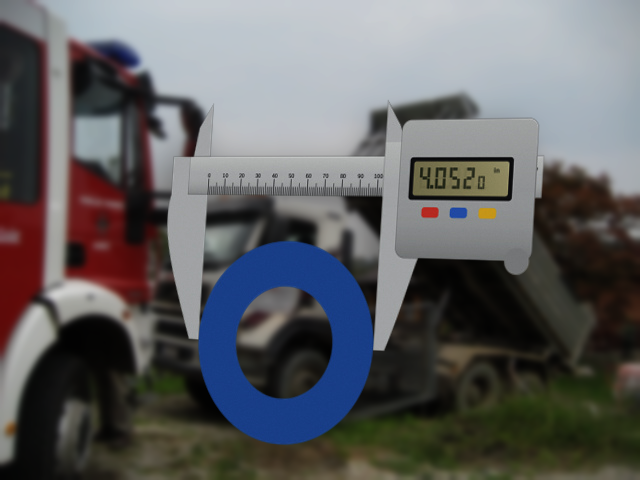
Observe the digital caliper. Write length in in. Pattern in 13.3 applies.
in 4.0520
